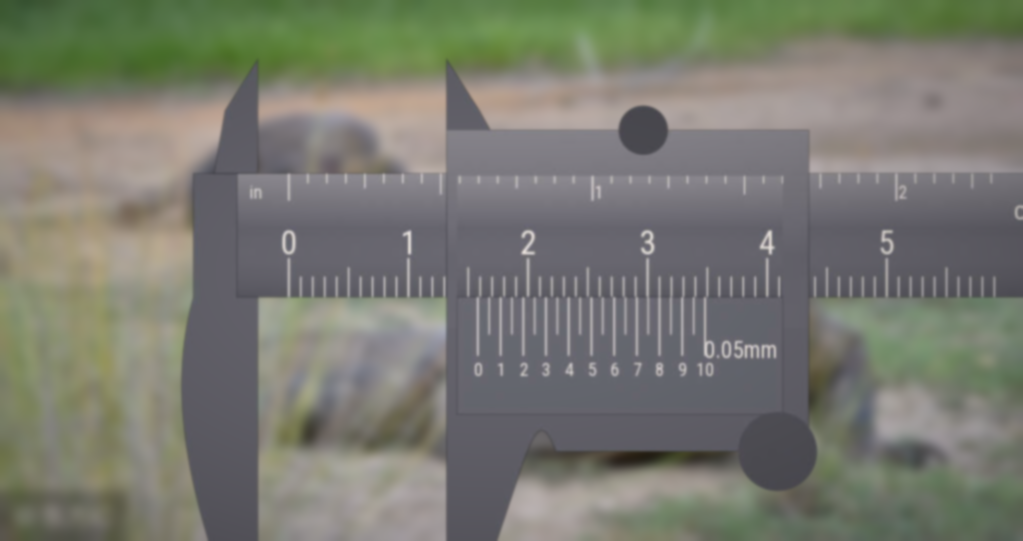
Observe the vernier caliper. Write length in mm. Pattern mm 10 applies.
mm 15.8
